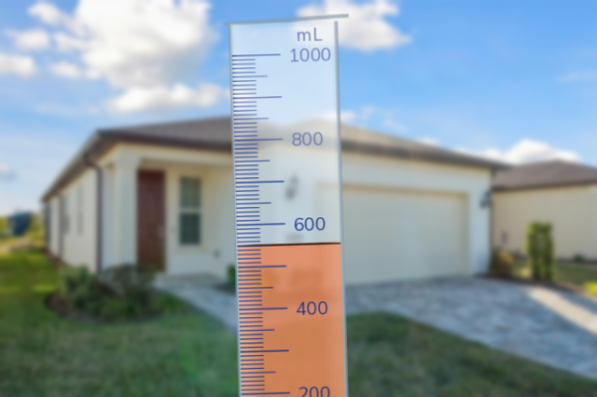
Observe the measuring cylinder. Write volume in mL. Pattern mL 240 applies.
mL 550
